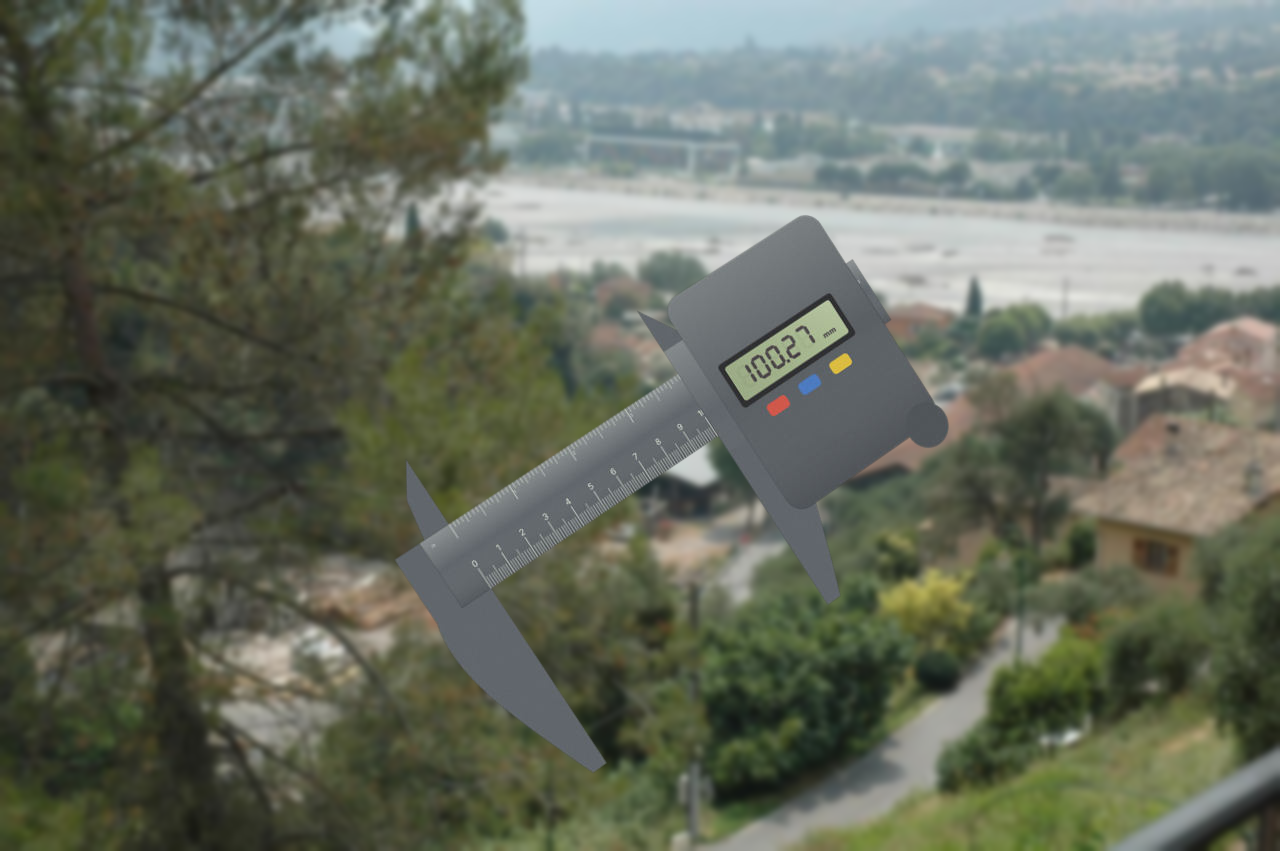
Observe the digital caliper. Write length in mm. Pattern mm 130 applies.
mm 100.27
